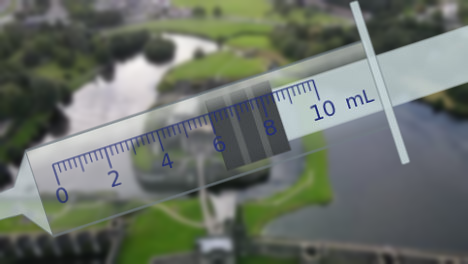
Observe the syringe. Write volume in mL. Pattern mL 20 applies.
mL 6
